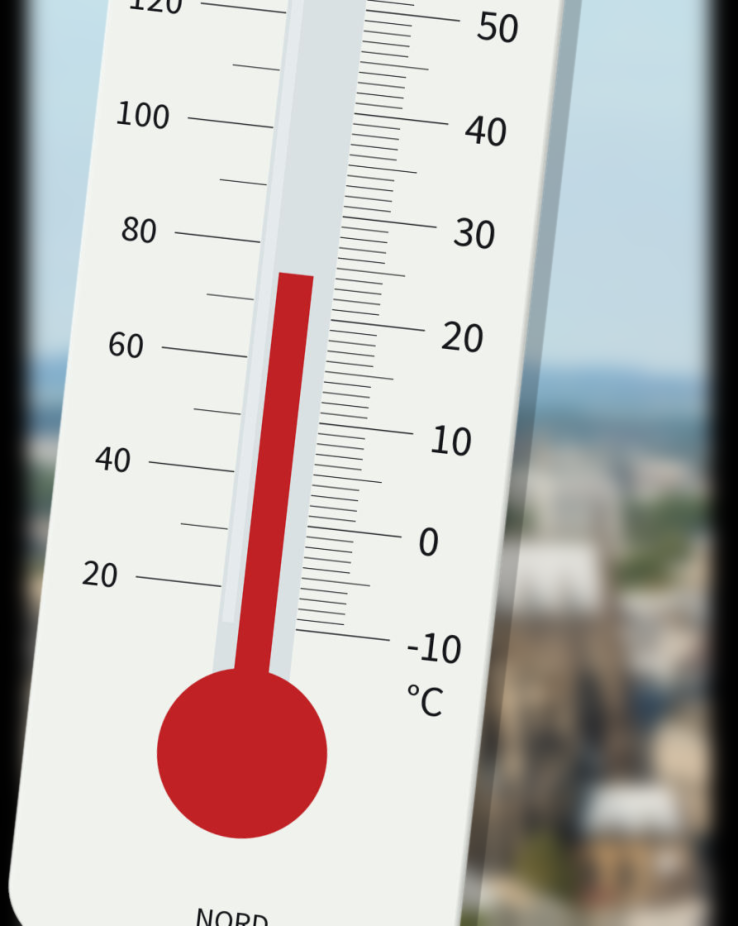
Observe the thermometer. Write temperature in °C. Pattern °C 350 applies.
°C 24
